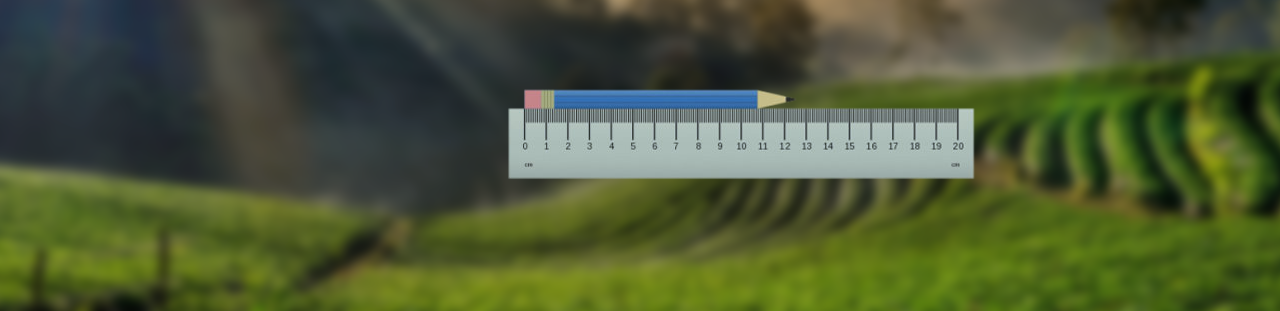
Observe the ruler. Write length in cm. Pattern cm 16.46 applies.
cm 12.5
